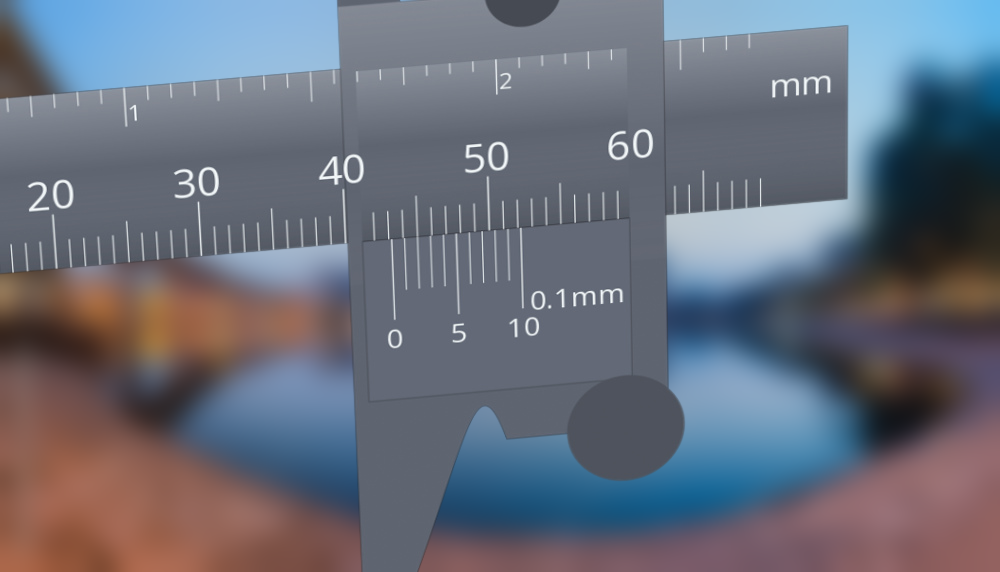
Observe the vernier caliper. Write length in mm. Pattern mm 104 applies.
mm 43.2
